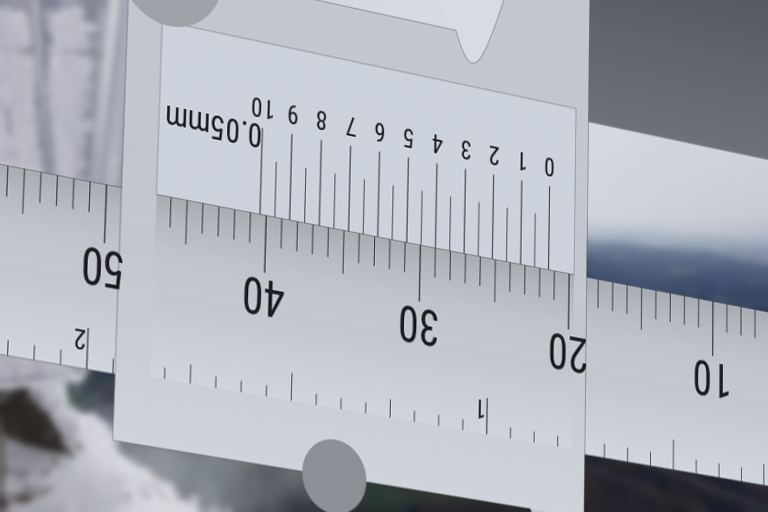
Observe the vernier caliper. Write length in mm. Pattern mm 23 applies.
mm 21.4
